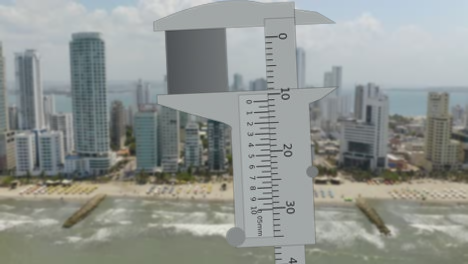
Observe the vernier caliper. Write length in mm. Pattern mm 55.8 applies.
mm 11.2
